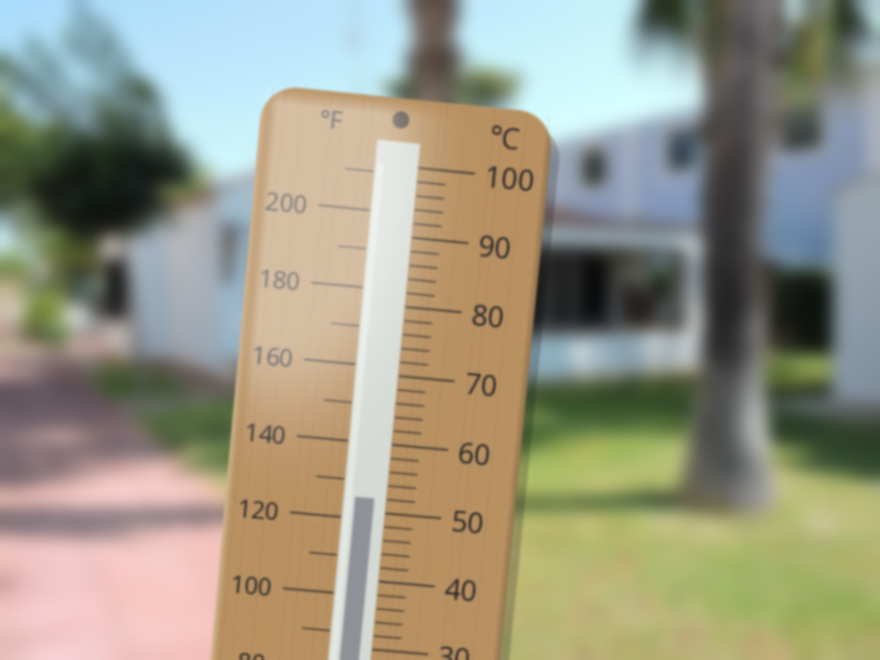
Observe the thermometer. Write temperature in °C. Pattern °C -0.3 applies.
°C 52
